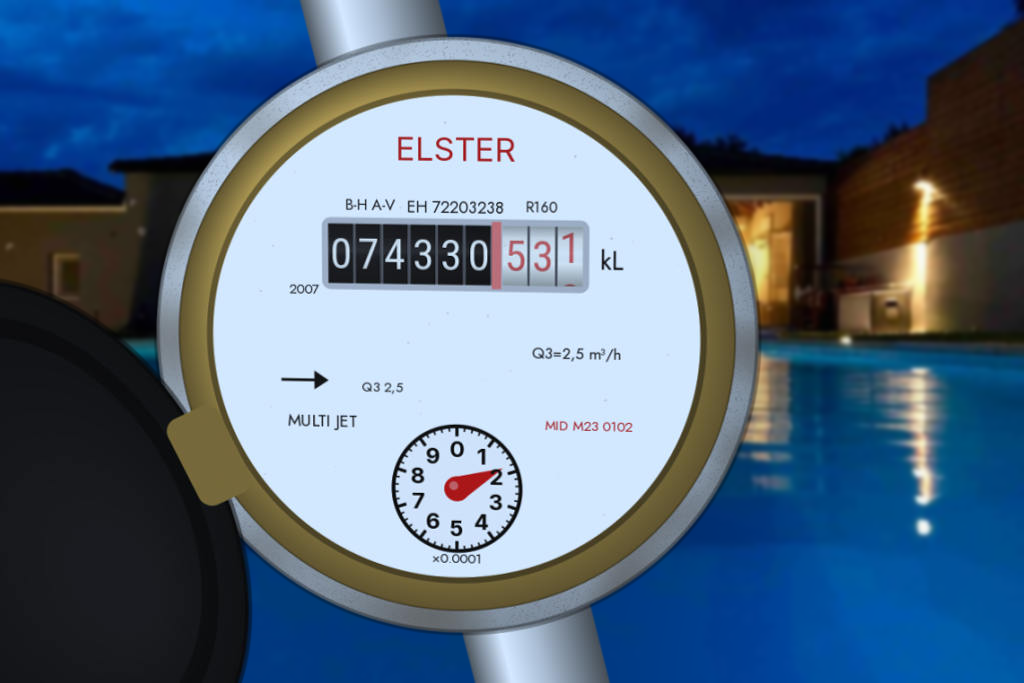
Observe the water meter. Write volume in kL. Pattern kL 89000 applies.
kL 74330.5311
